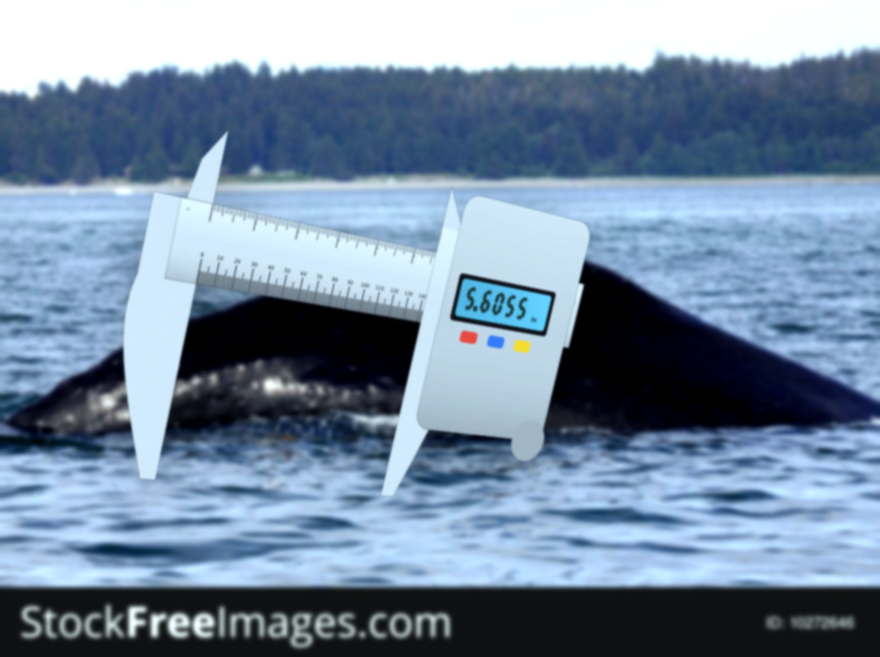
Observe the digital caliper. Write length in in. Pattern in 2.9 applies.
in 5.6055
